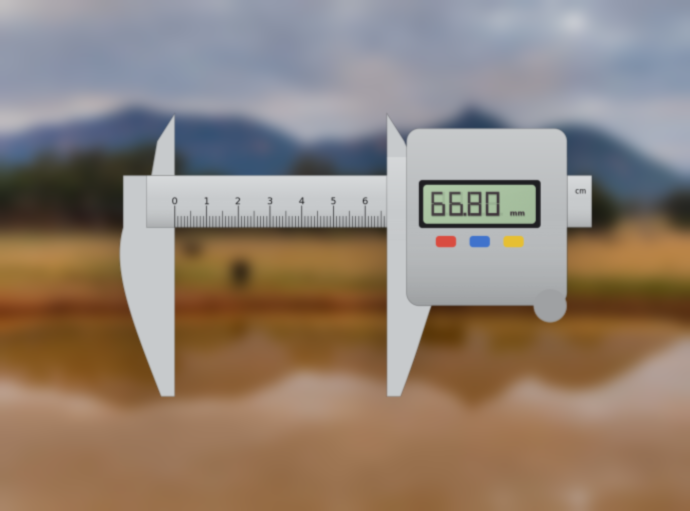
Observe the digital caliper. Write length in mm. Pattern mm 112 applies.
mm 66.80
